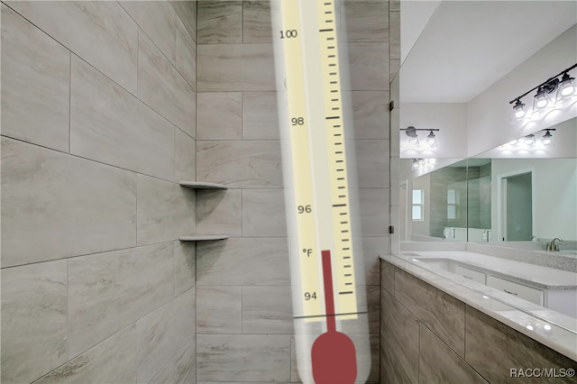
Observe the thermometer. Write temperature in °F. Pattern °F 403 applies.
°F 95
